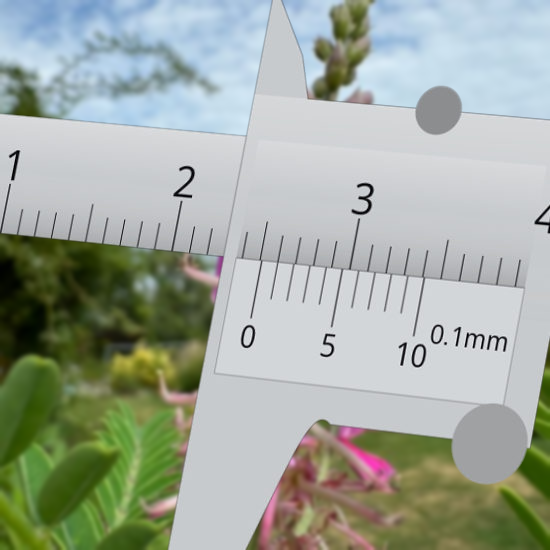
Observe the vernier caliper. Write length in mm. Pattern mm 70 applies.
mm 25.1
